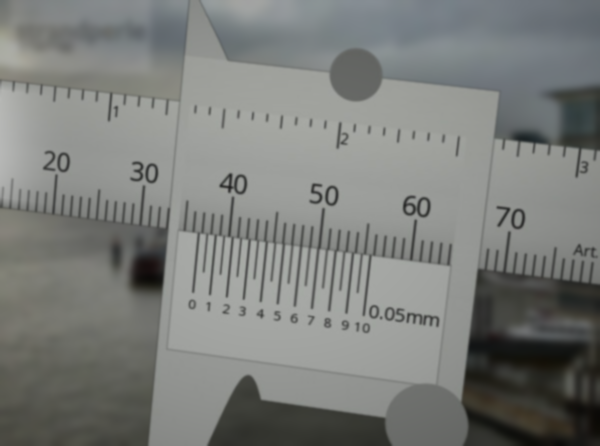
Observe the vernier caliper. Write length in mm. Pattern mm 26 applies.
mm 36.6
